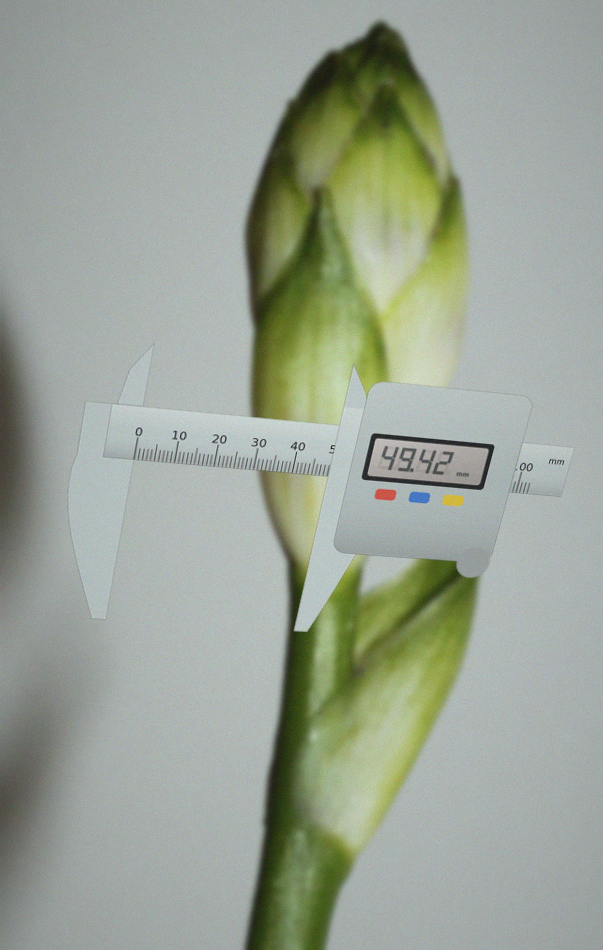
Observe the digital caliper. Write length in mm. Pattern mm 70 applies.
mm 49.42
